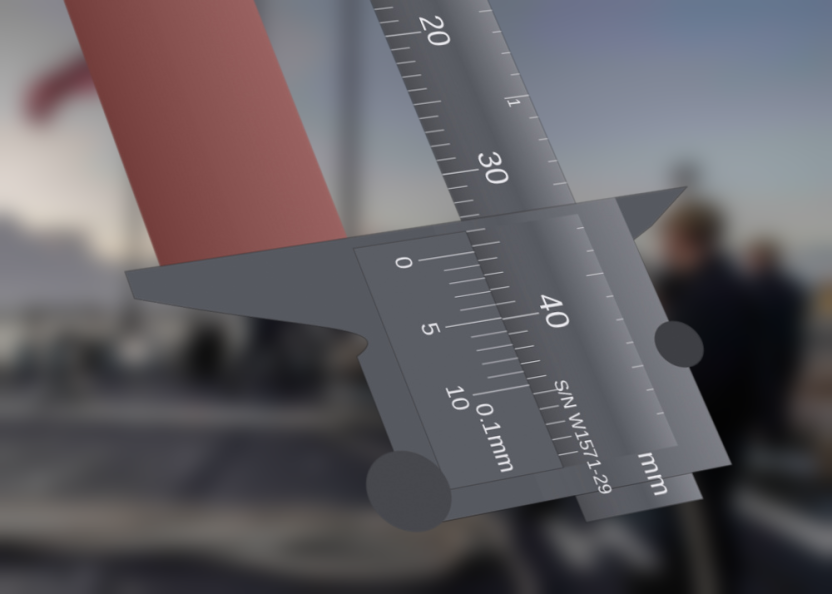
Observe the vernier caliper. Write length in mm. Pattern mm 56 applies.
mm 35.4
